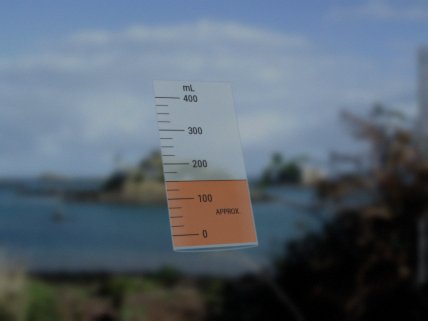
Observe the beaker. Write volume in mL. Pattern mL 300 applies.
mL 150
